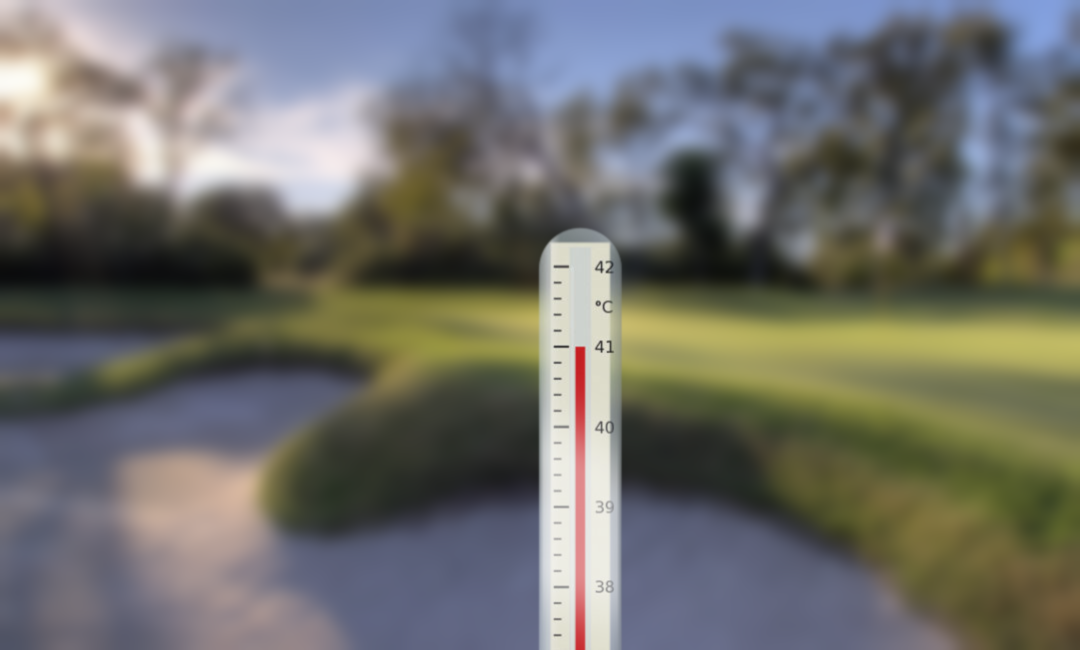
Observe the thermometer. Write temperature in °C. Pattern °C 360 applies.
°C 41
